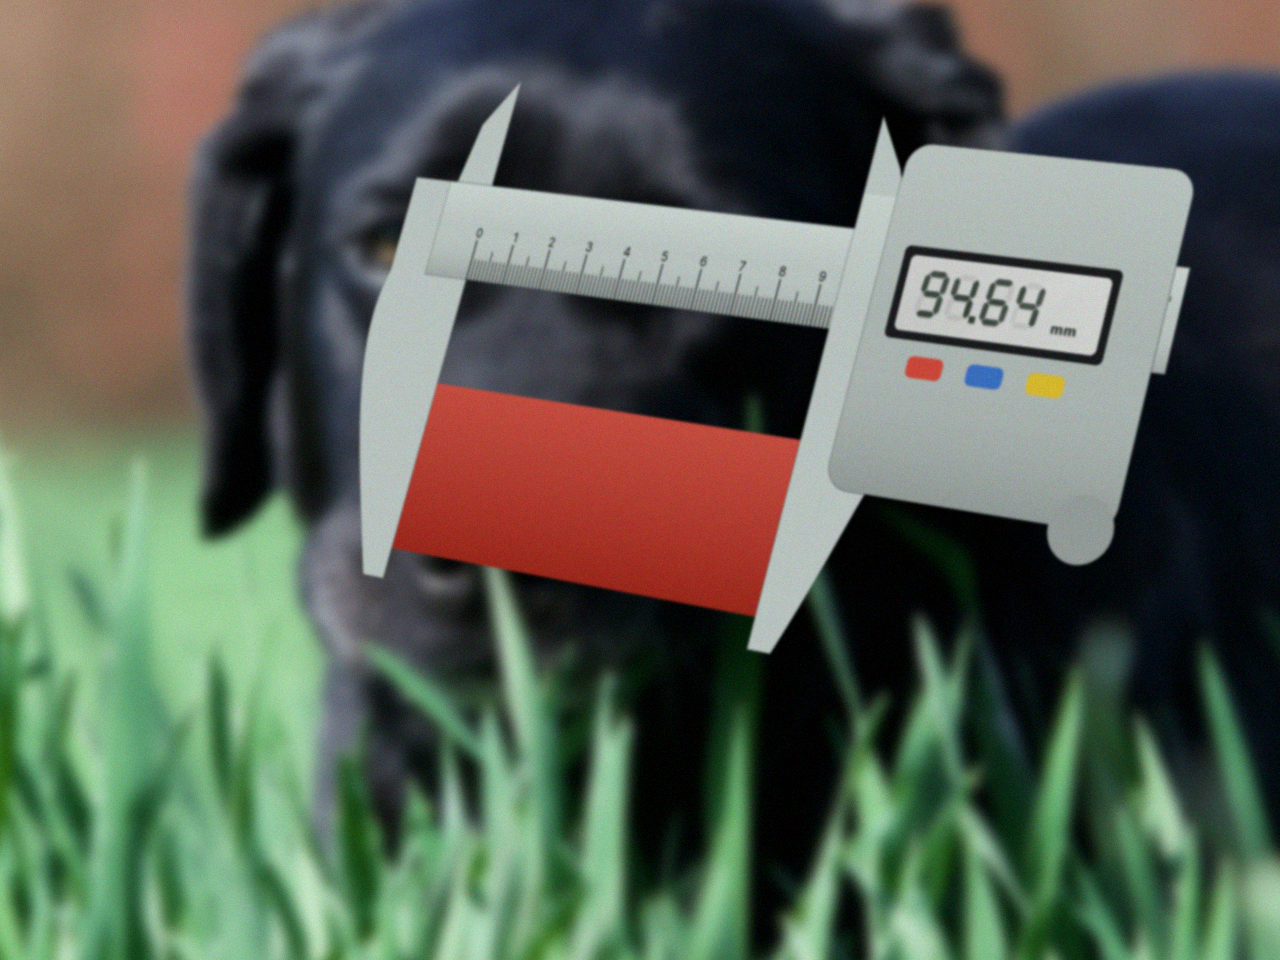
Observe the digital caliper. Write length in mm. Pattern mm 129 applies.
mm 94.64
